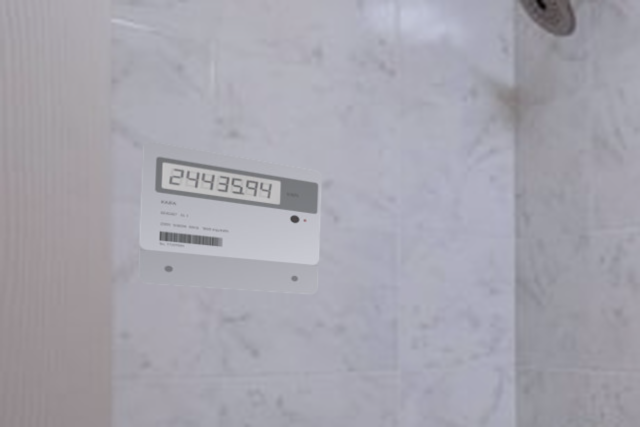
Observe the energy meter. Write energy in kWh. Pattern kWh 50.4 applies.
kWh 24435.94
